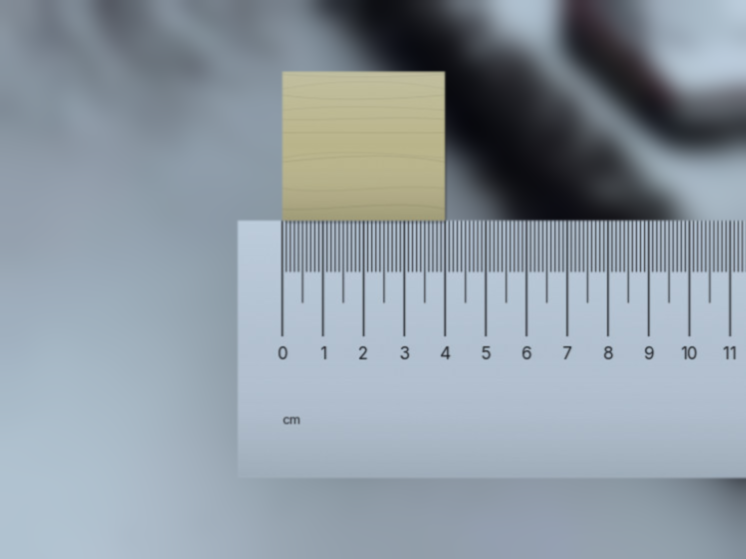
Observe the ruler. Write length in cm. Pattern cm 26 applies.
cm 4
